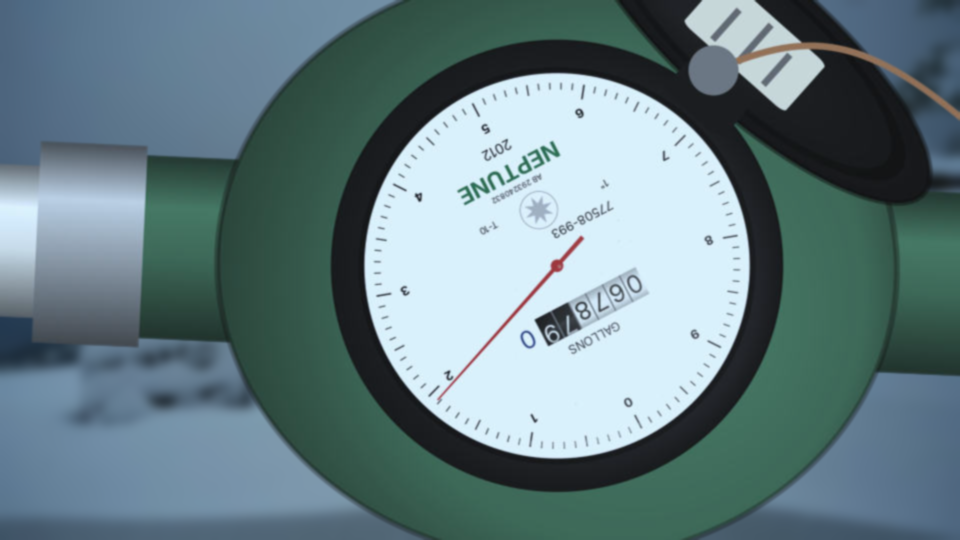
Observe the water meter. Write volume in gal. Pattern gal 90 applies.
gal 678791.9
